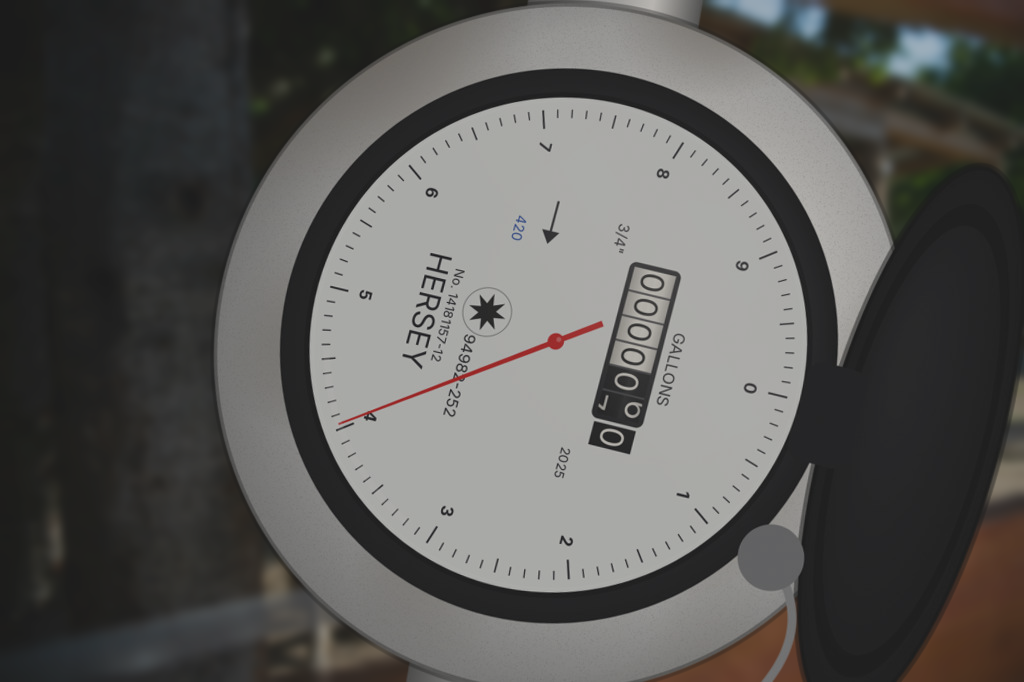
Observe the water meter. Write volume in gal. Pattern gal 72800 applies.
gal 64.0
